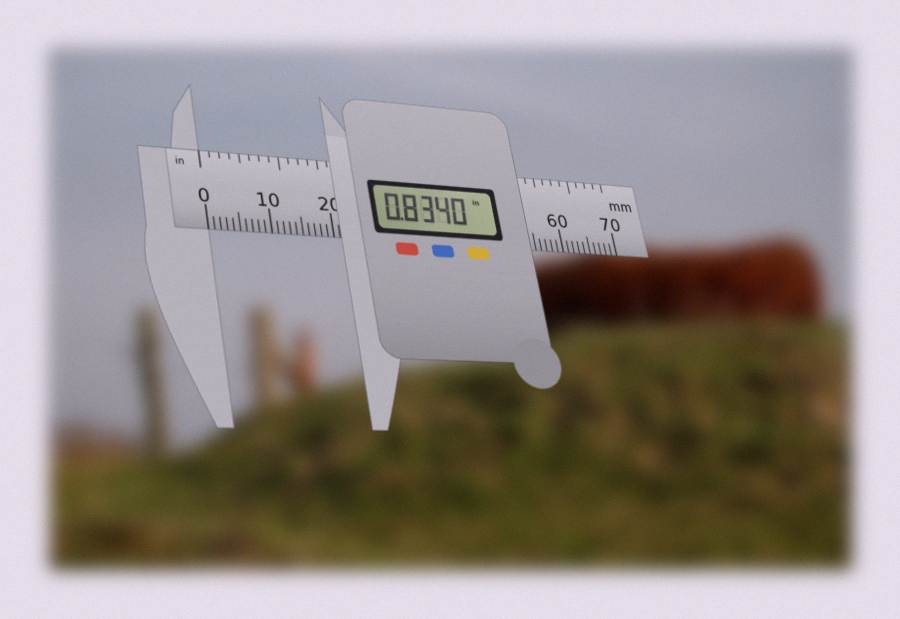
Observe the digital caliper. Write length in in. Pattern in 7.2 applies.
in 0.8340
